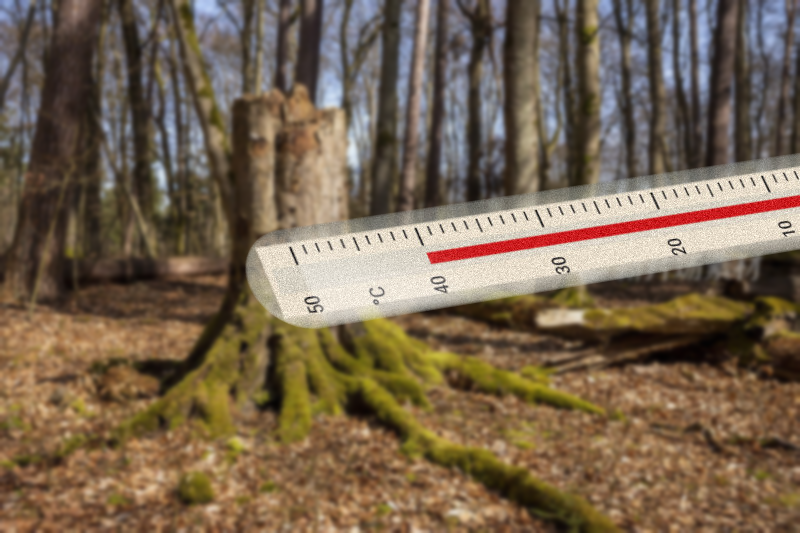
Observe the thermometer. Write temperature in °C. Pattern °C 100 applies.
°C 40
